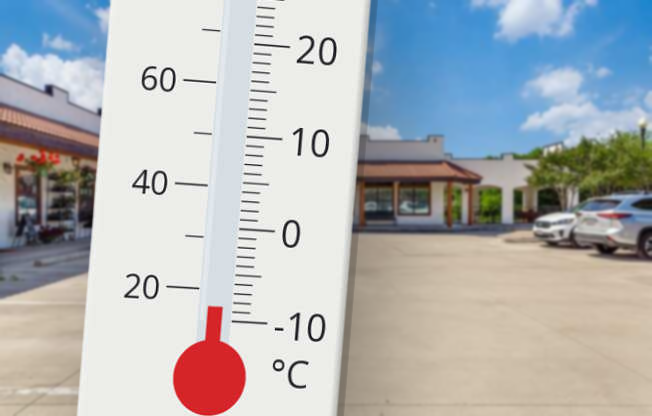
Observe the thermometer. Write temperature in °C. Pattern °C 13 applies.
°C -8.5
